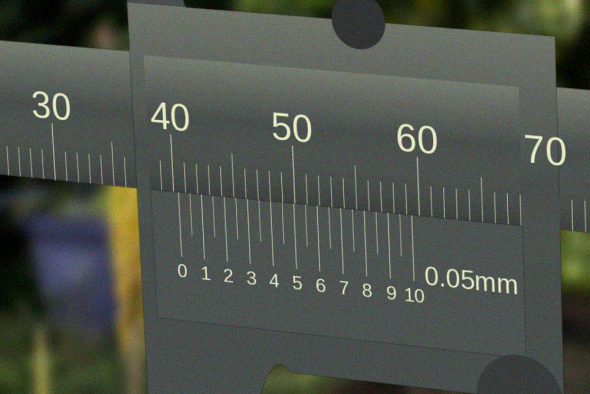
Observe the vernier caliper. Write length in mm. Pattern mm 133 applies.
mm 40.4
